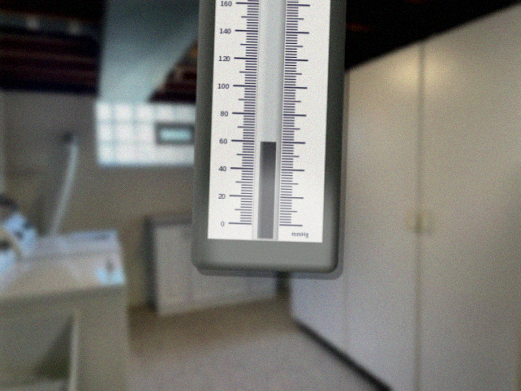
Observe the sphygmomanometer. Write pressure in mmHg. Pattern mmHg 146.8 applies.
mmHg 60
